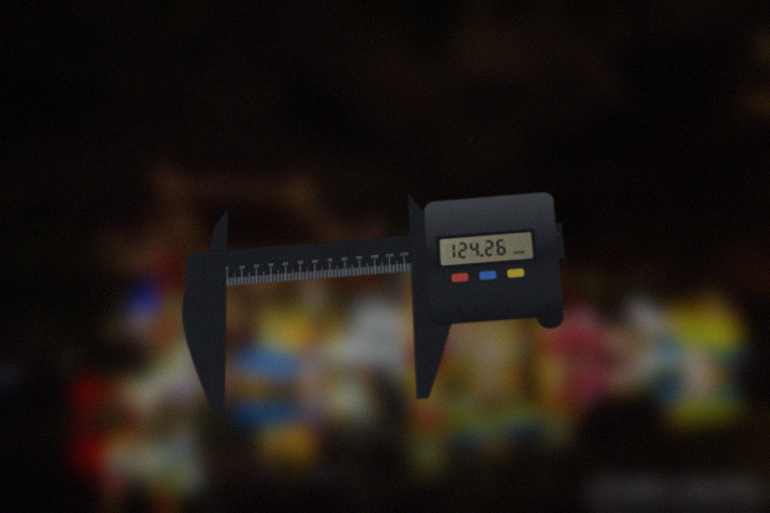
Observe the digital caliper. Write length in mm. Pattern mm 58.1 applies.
mm 124.26
